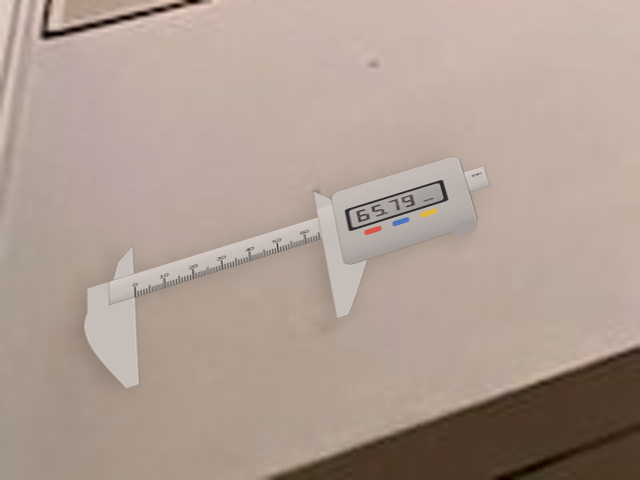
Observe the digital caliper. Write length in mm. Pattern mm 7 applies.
mm 65.79
